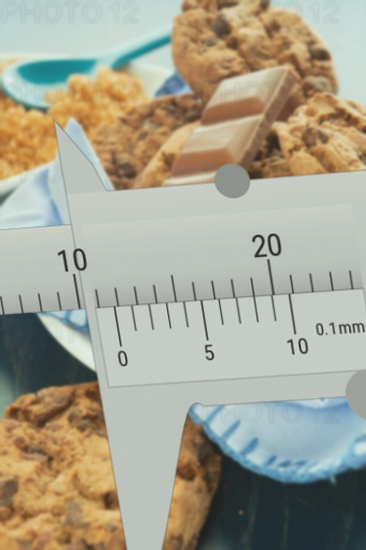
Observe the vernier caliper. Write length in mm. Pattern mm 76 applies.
mm 11.8
